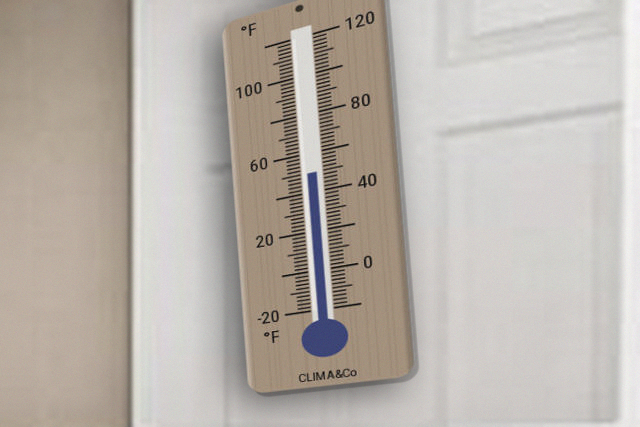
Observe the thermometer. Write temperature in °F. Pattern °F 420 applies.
°F 50
